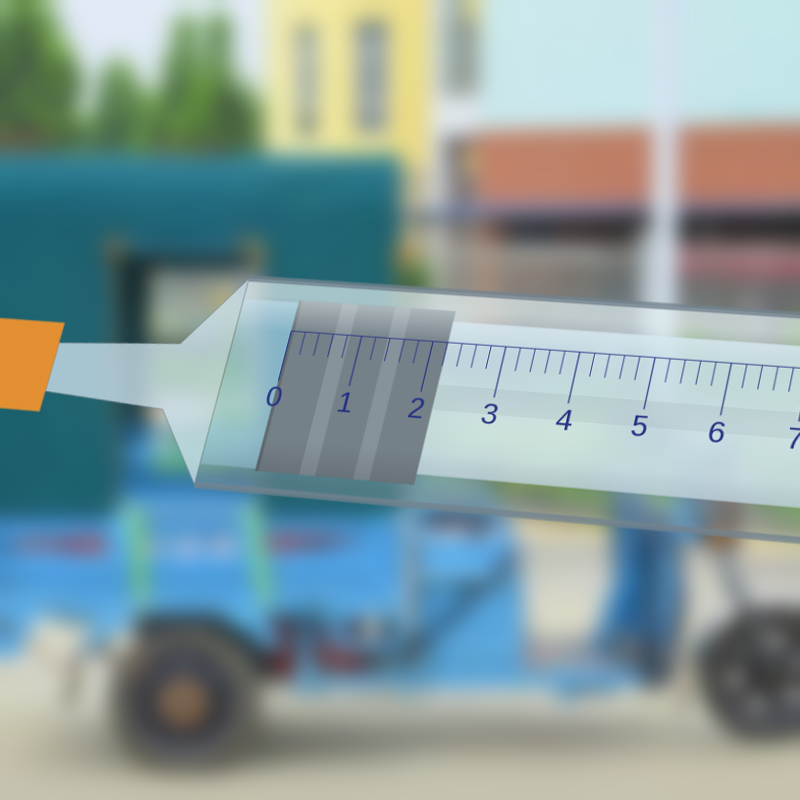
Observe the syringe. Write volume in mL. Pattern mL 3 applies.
mL 0
